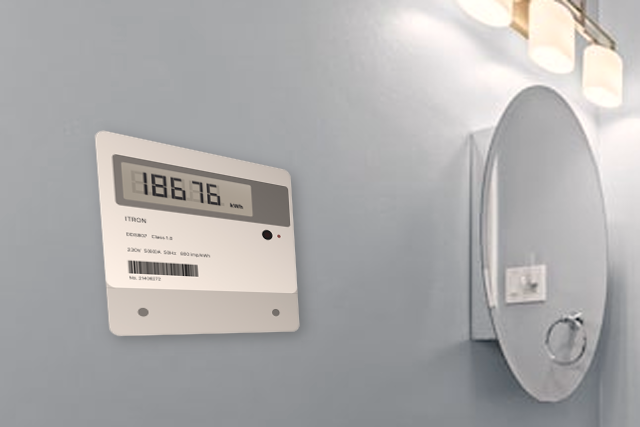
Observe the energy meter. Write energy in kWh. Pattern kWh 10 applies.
kWh 18676
